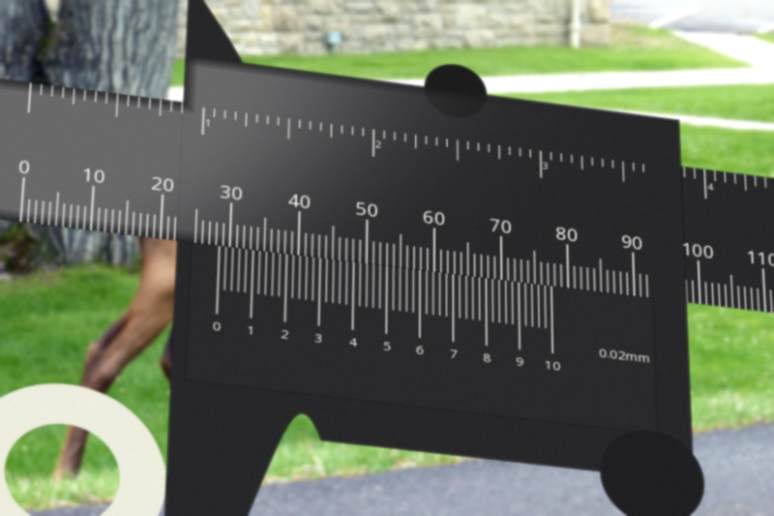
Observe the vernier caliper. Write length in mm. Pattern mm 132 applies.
mm 28.5
